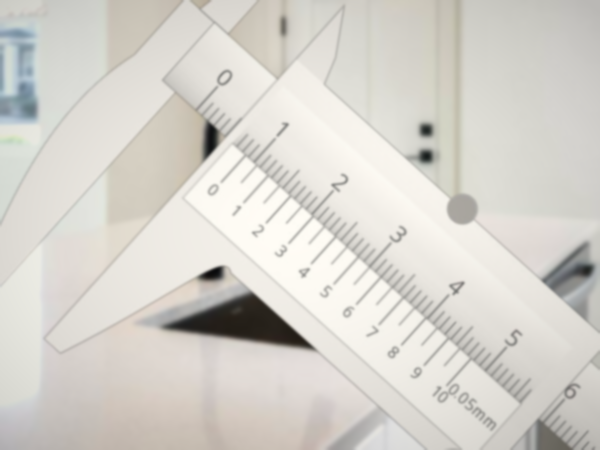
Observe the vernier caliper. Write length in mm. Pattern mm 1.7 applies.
mm 8.6
